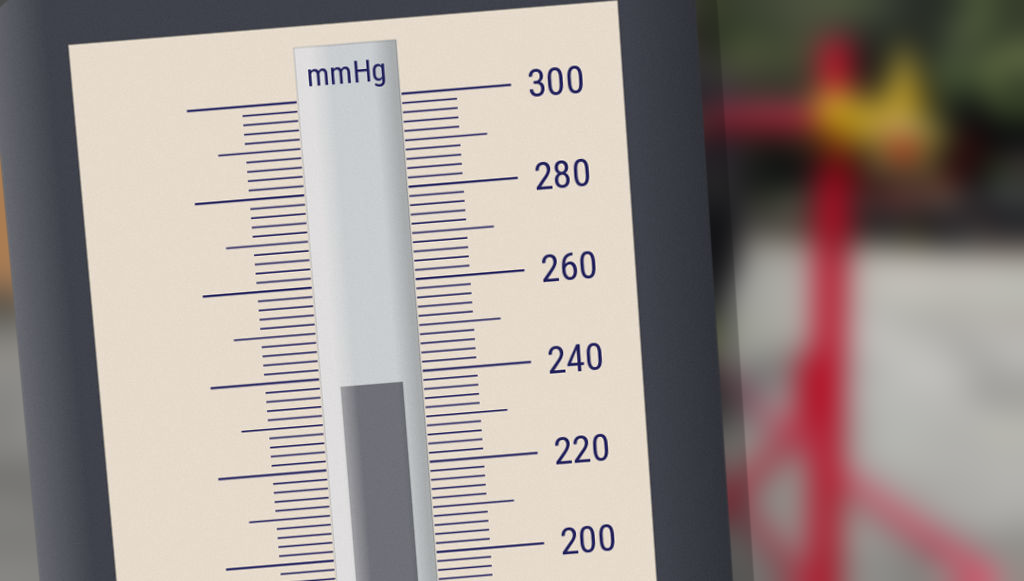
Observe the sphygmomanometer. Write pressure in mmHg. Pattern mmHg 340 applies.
mmHg 238
